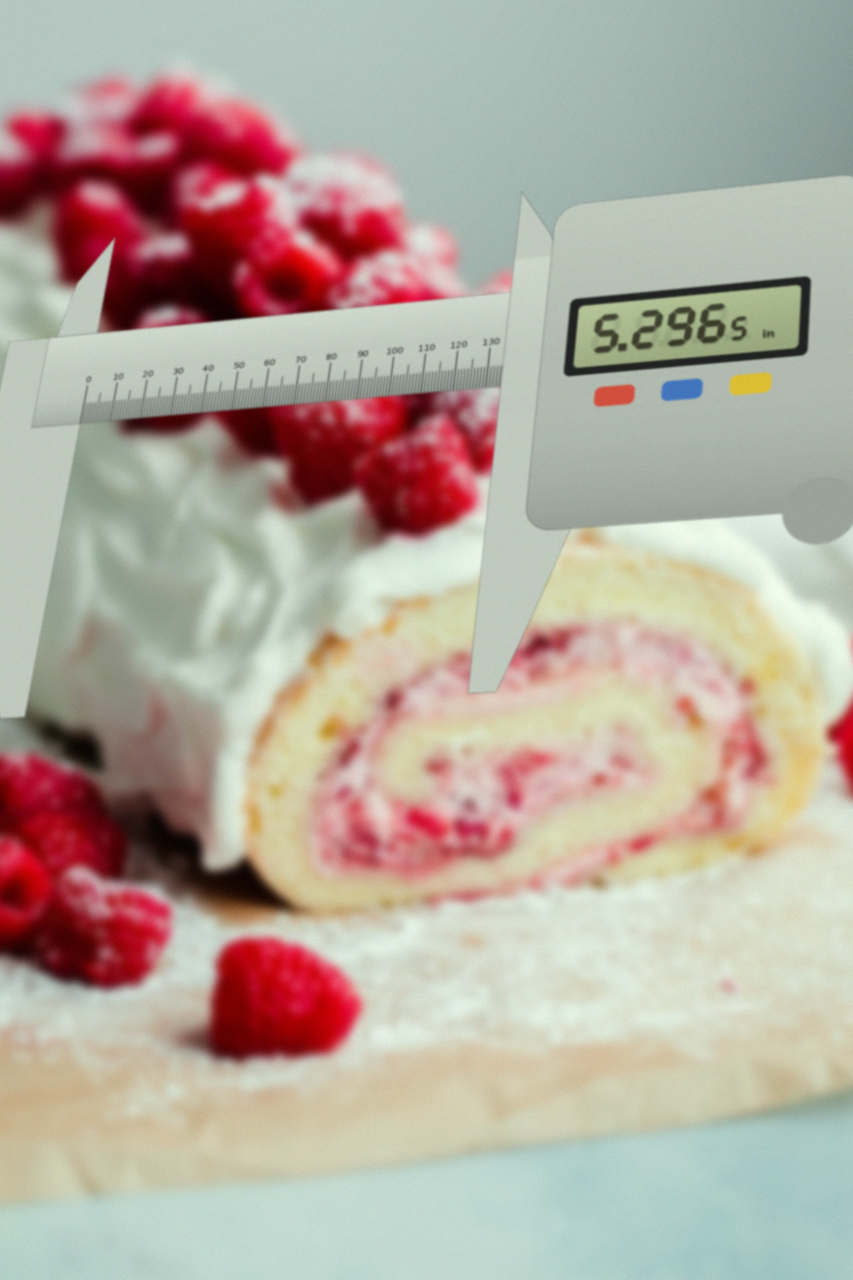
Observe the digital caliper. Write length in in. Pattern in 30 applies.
in 5.2965
